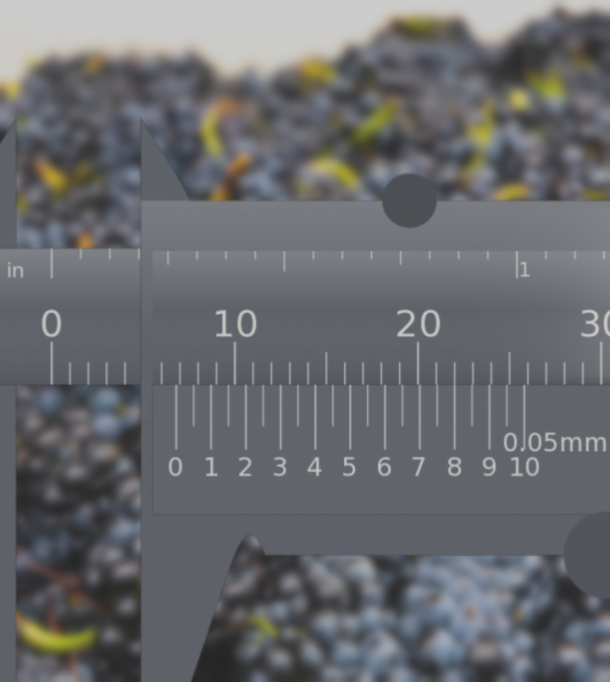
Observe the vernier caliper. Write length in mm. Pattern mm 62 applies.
mm 6.8
